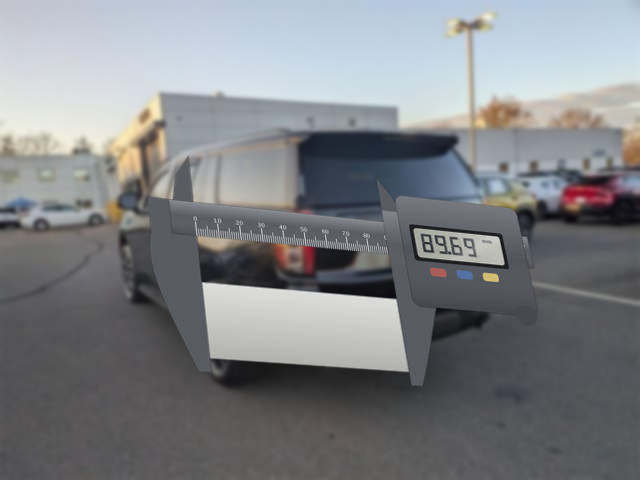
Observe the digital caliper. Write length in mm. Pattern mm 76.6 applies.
mm 89.69
